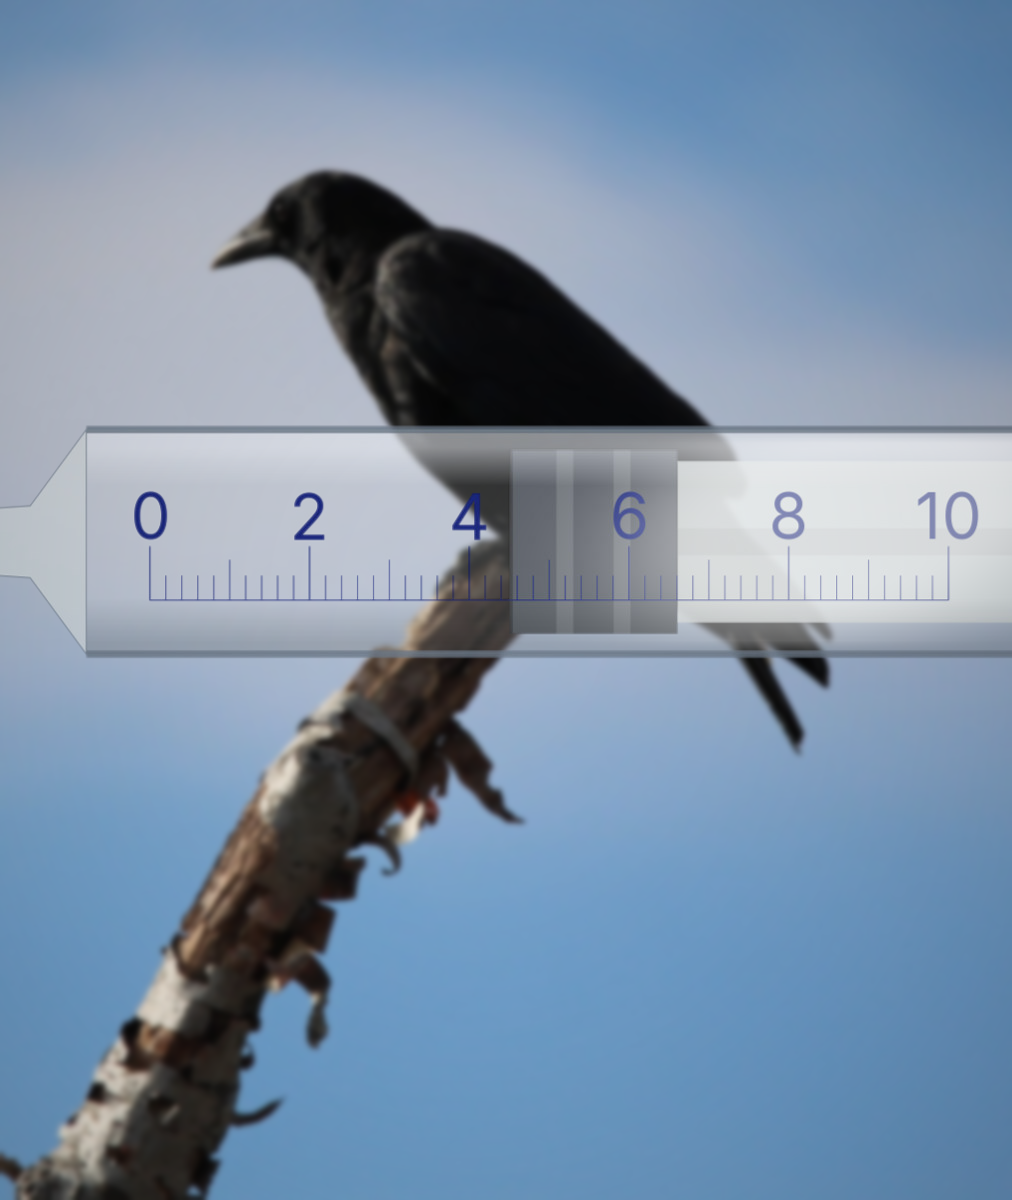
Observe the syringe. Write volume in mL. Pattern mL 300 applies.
mL 4.5
